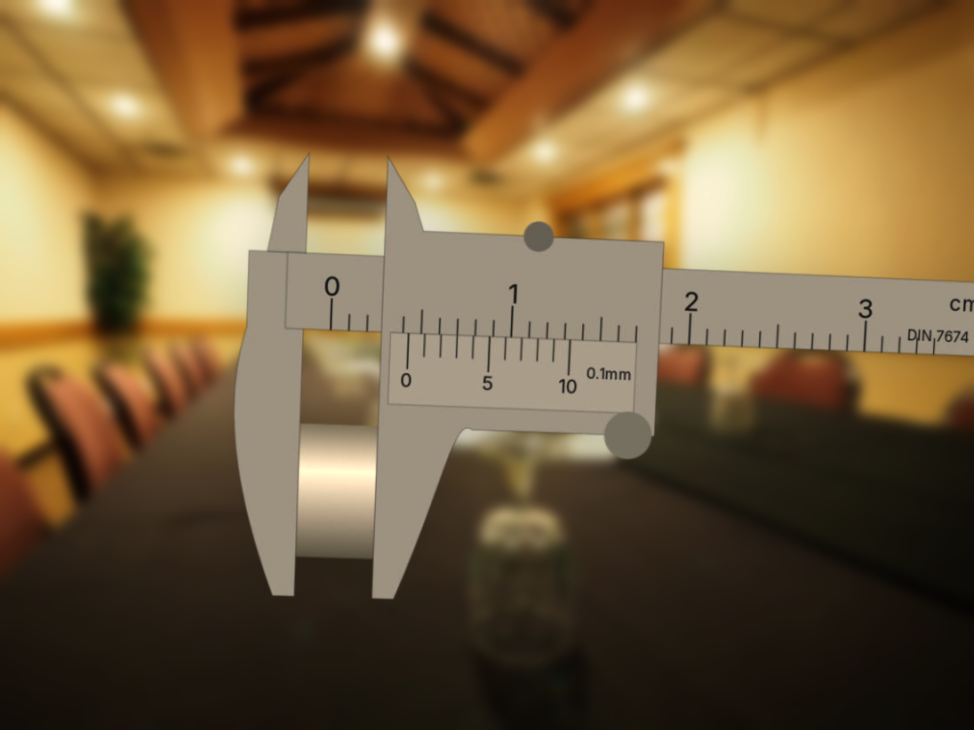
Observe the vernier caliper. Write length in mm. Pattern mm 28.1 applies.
mm 4.3
